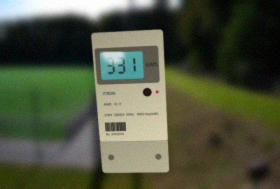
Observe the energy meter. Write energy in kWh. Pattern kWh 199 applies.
kWh 331
